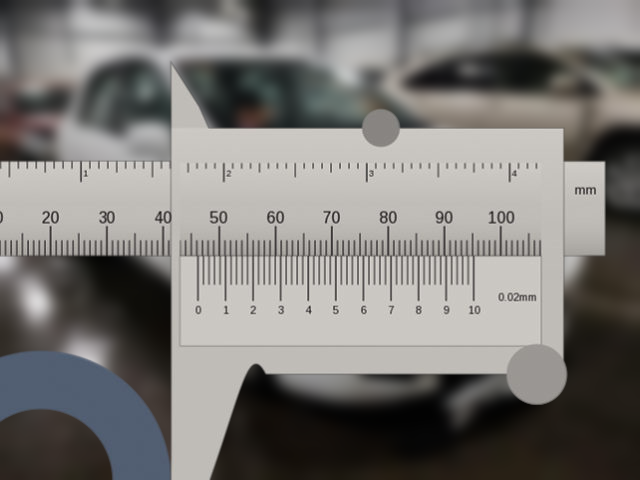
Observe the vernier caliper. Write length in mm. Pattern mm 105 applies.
mm 46.2
